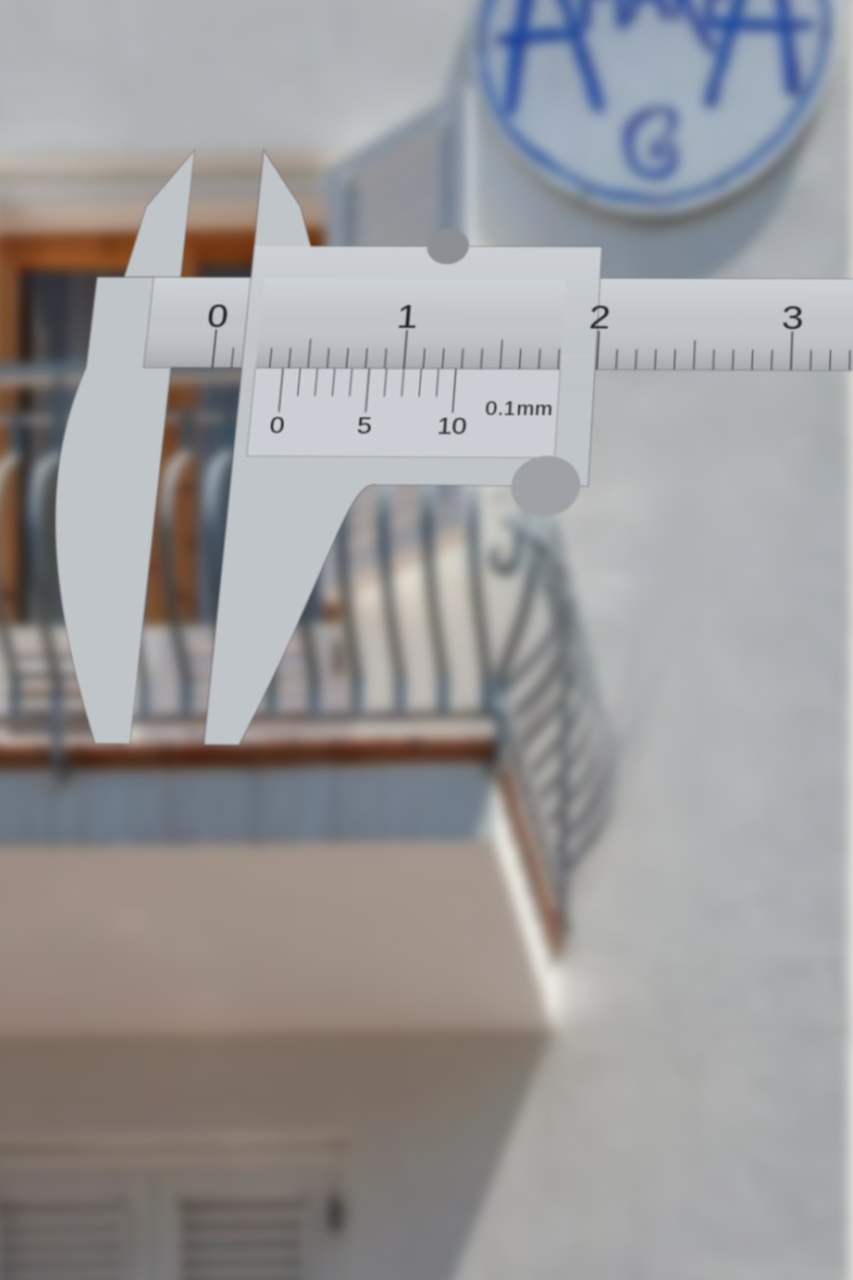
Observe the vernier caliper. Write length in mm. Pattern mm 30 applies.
mm 3.7
